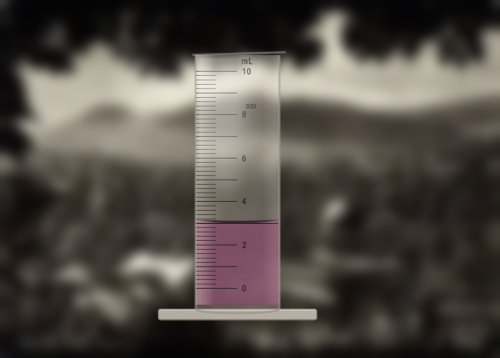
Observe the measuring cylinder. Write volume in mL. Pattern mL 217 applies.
mL 3
